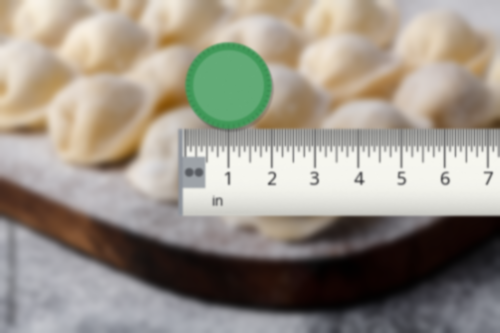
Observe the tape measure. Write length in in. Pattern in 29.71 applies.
in 2
